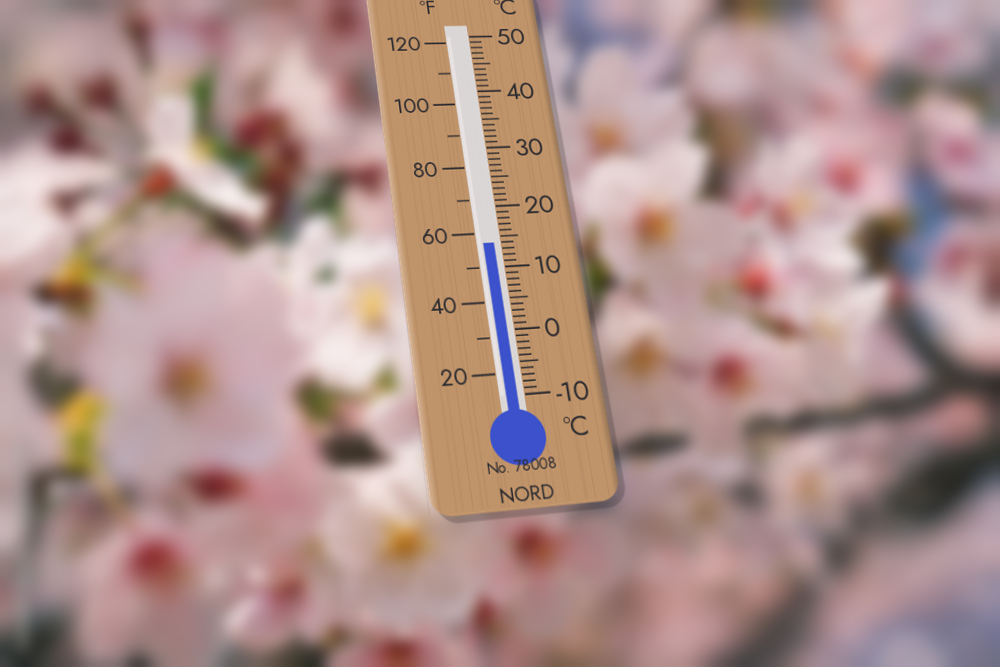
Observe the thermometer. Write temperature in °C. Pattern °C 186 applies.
°C 14
